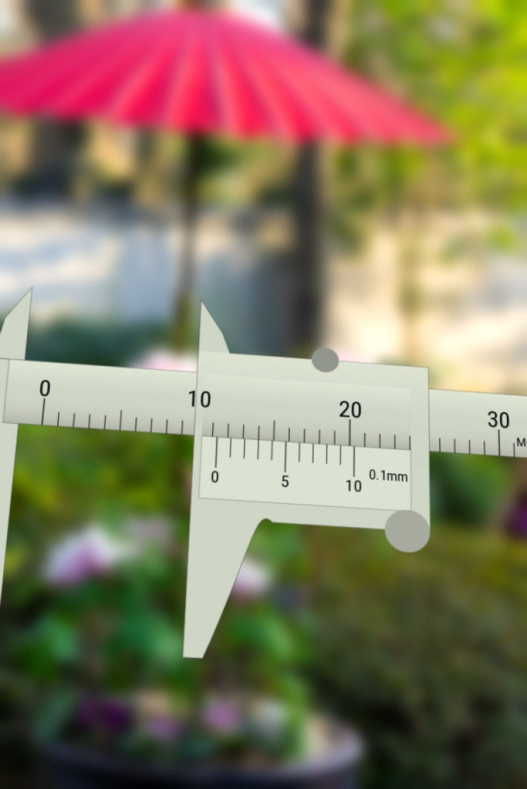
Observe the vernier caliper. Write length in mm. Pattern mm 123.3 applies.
mm 11.3
